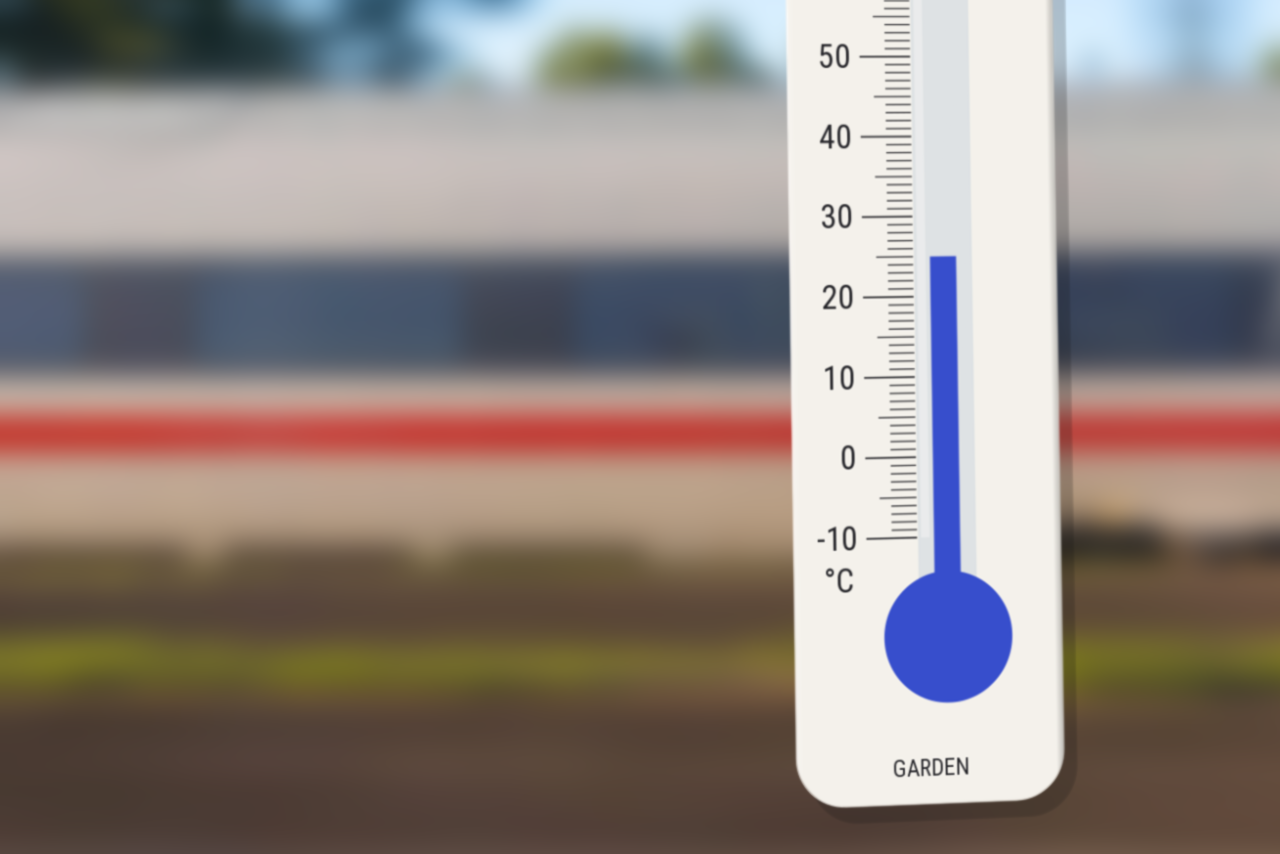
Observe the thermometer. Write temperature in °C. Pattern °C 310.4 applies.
°C 25
